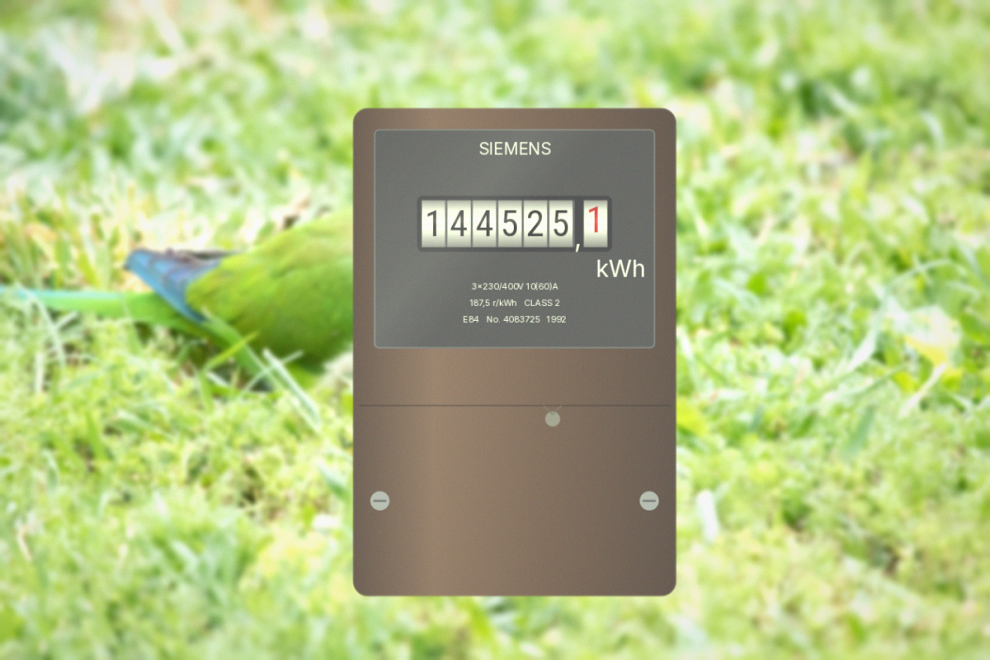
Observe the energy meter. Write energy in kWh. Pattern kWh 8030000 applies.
kWh 144525.1
